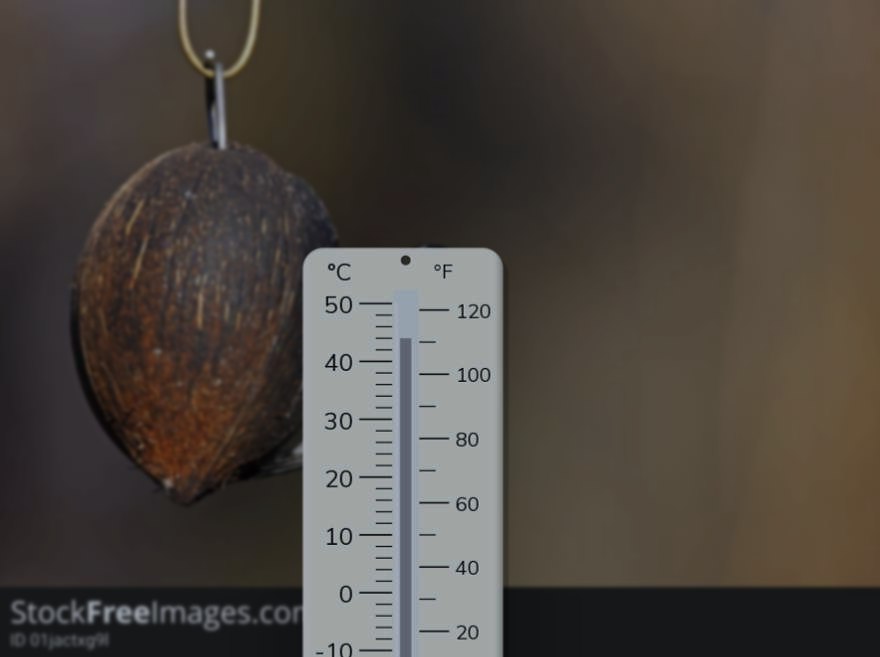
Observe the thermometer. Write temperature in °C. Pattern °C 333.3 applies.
°C 44
